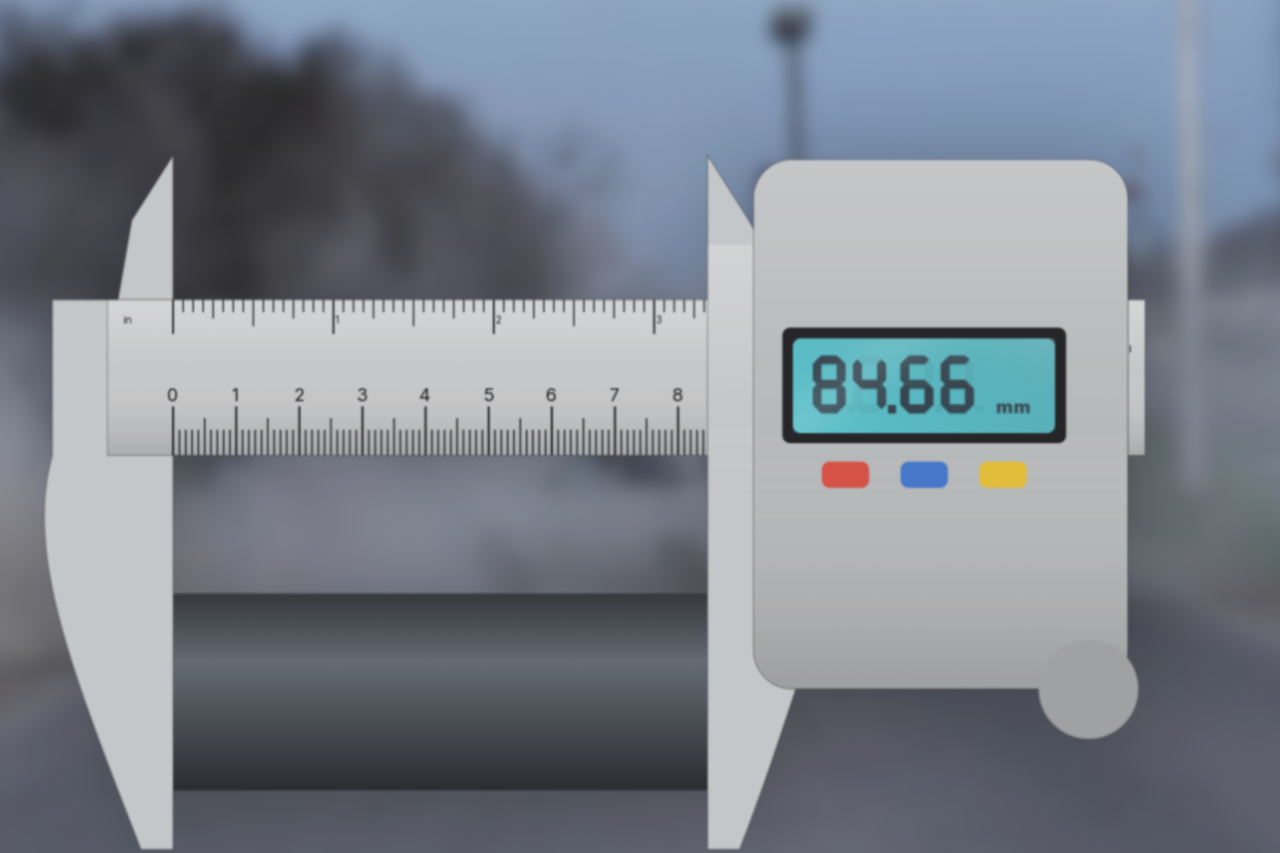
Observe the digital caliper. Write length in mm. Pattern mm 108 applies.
mm 84.66
